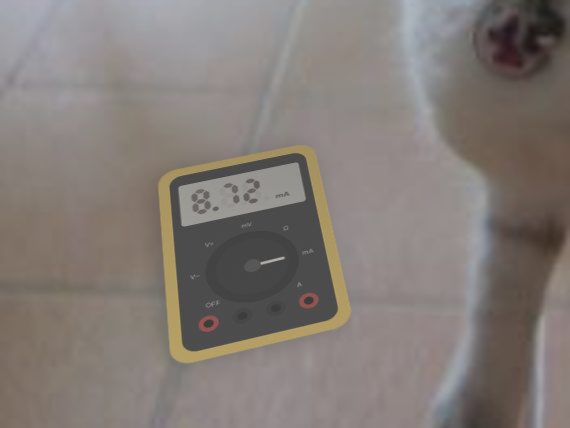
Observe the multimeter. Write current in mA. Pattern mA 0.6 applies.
mA 8.72
